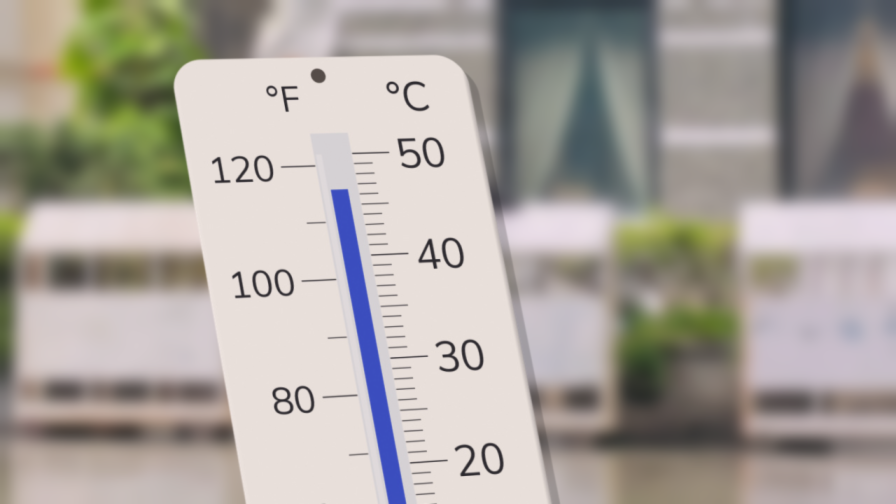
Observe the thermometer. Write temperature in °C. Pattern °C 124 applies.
°C 46.5
